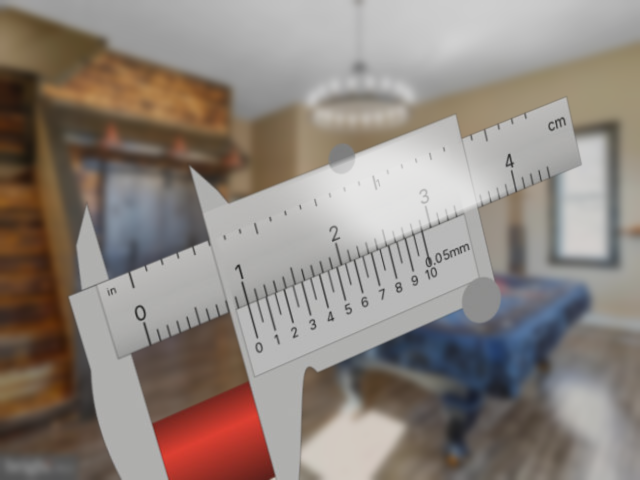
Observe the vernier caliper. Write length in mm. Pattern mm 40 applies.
mm 10.0
